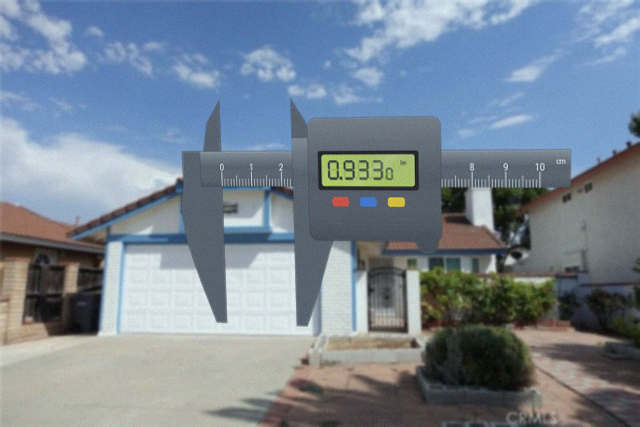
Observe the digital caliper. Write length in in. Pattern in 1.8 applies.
in 0.9330
